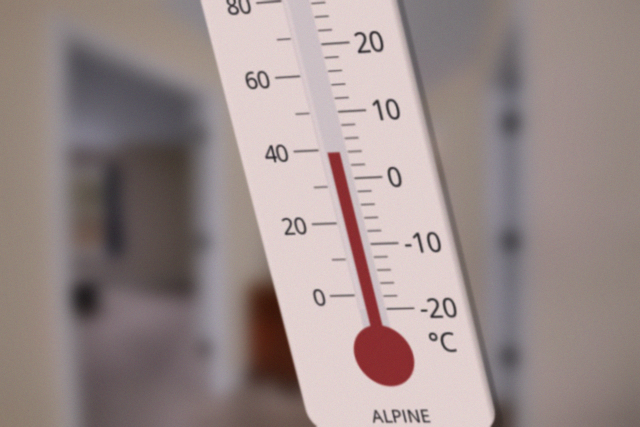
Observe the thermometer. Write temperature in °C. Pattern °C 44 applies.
°C 4
